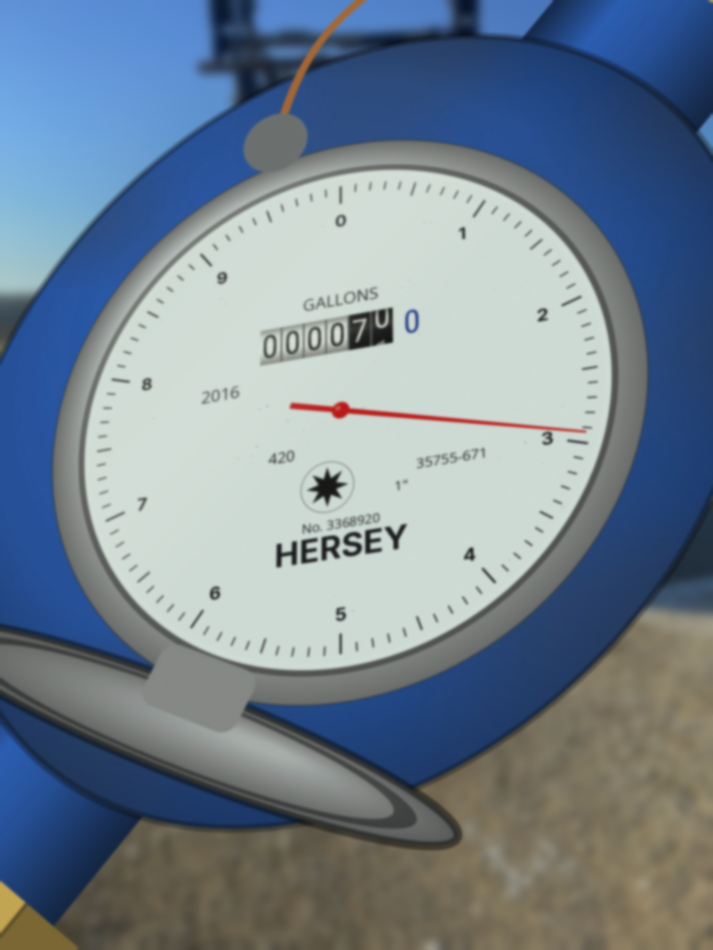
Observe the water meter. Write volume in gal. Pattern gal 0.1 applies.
gal 702.9
